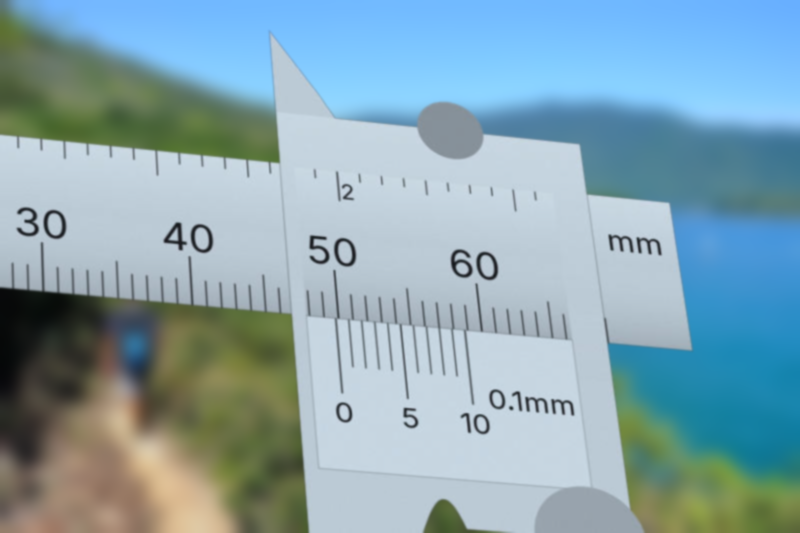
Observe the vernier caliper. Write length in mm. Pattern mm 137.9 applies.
mm 49.8
